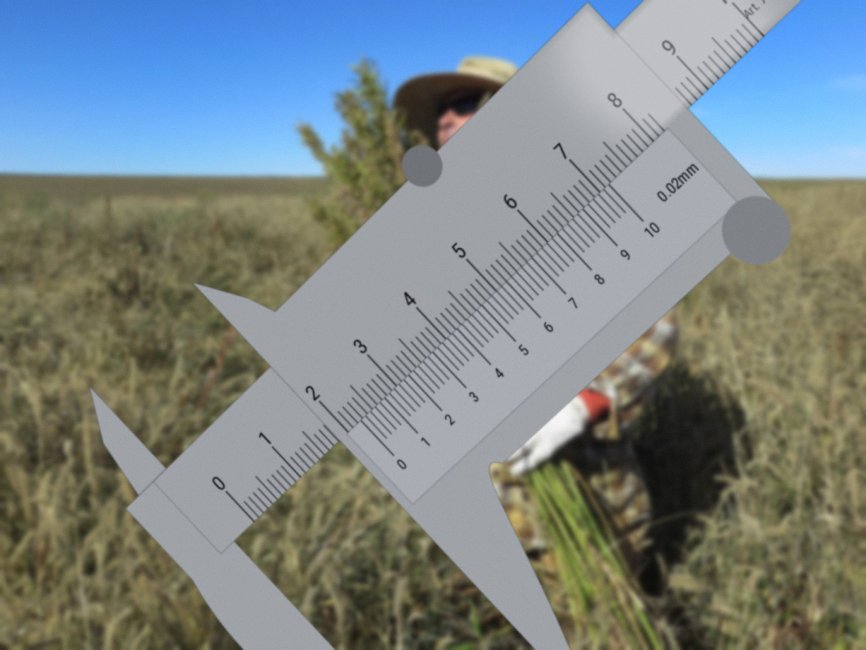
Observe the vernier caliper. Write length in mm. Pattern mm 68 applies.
mm 22.6
